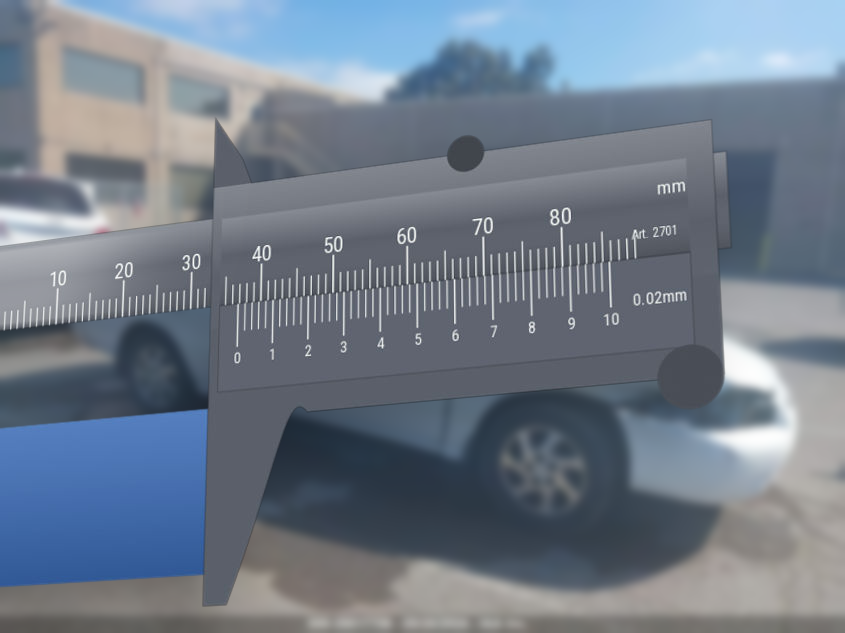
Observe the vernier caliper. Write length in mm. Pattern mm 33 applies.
mm 36.8
